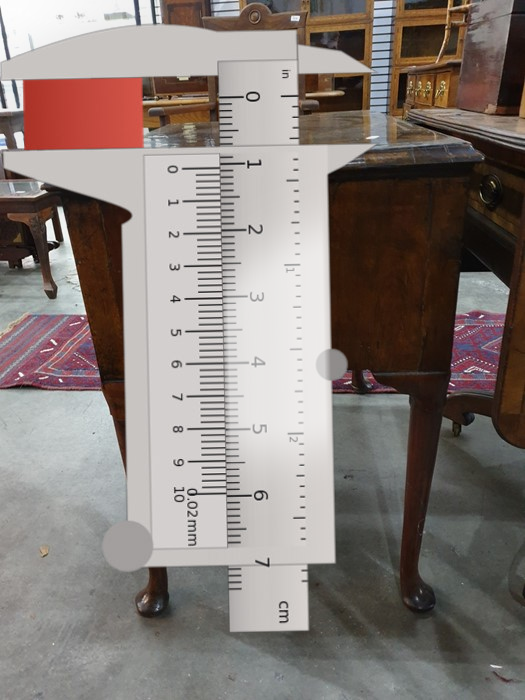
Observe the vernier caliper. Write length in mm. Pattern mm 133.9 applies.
mm 10.6
